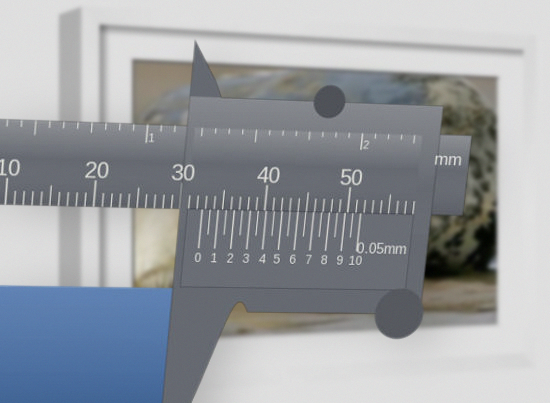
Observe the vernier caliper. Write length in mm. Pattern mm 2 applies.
mm 32.6
